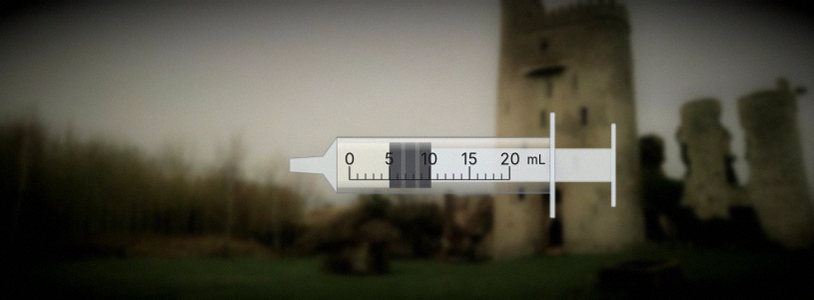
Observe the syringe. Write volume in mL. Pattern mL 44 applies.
mL 5
